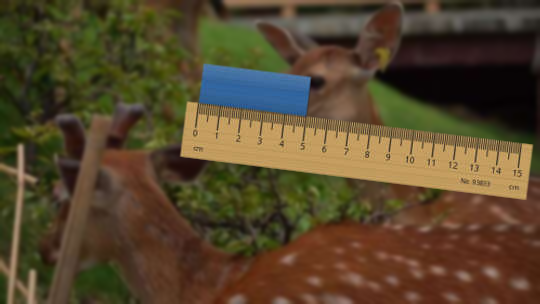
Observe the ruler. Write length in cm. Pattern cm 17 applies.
cm 5
